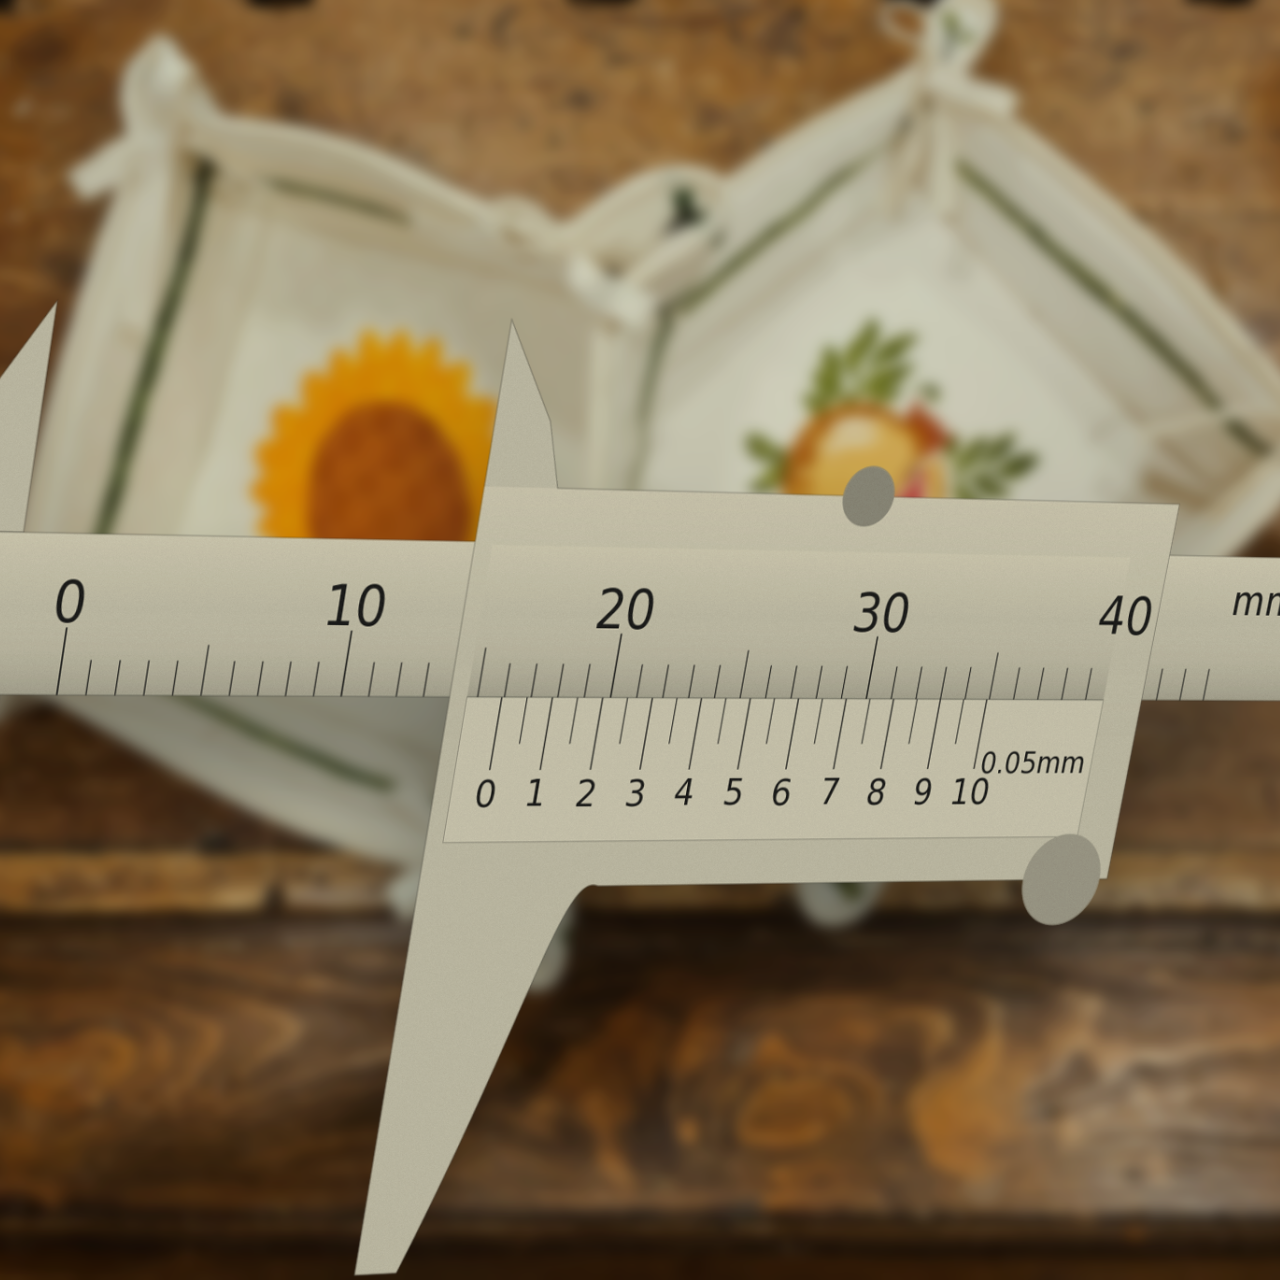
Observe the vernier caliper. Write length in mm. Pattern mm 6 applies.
mm 15.90
